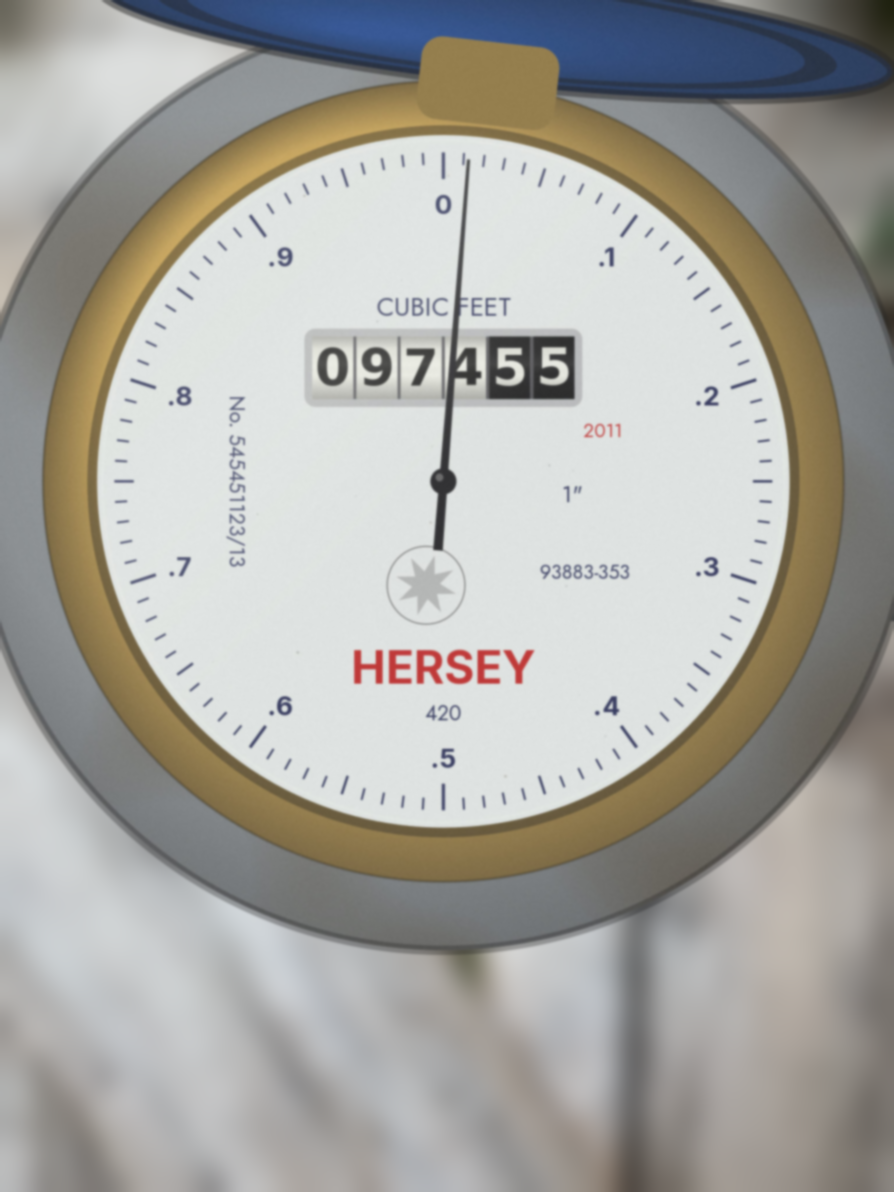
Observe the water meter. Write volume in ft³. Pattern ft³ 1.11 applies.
ft³ 97455.01
